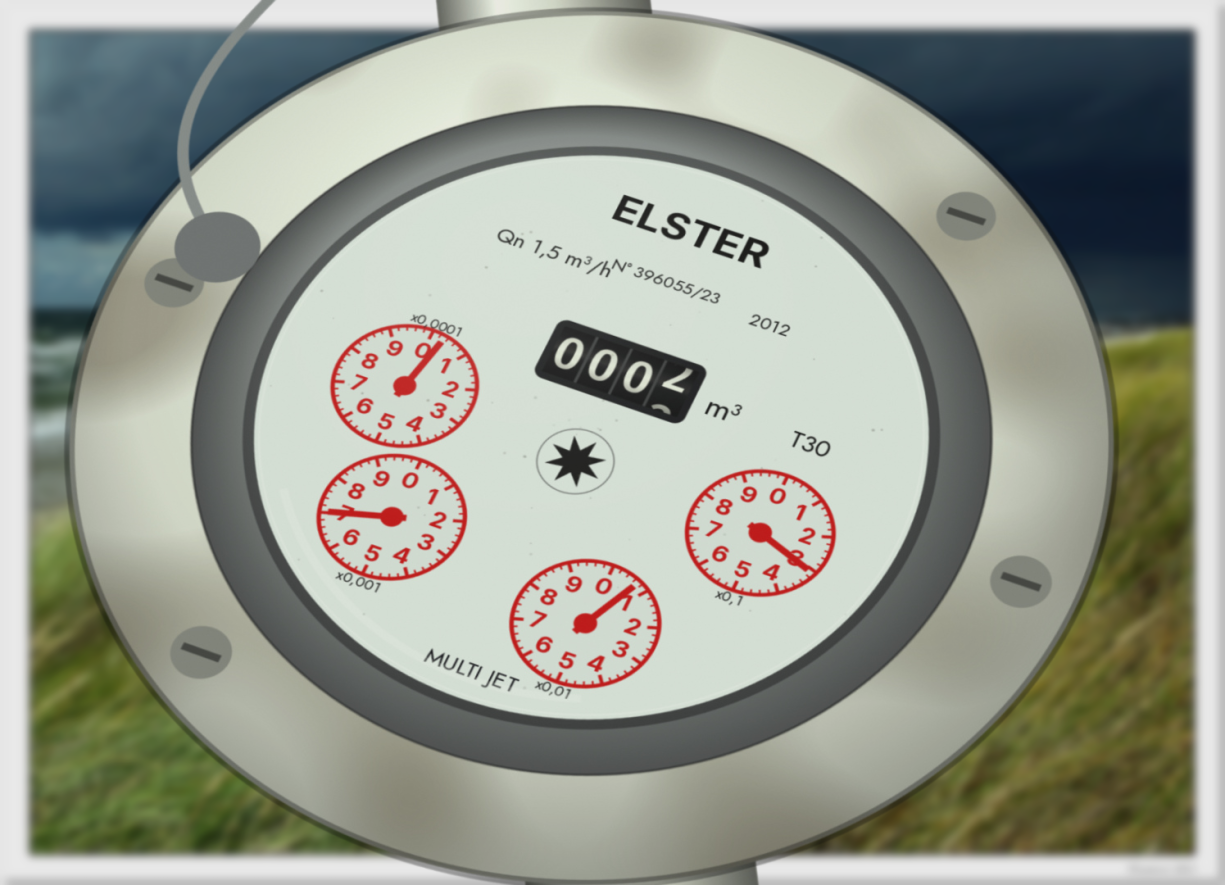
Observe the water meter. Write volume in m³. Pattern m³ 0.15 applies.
m³ 2.3070
